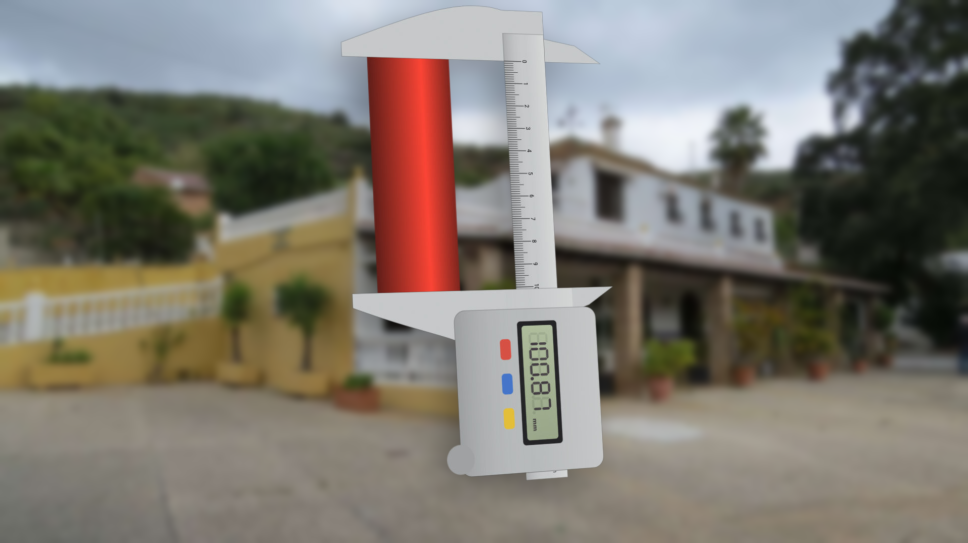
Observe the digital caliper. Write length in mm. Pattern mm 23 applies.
mm 100.87
